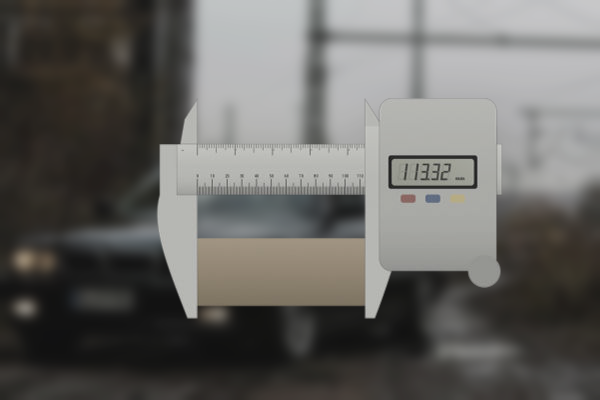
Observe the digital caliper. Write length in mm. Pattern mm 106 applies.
mm 113.32
